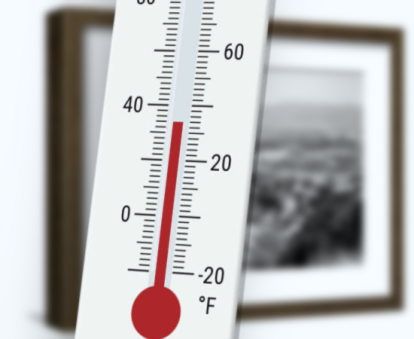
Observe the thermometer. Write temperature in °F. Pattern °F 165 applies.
°F 34
